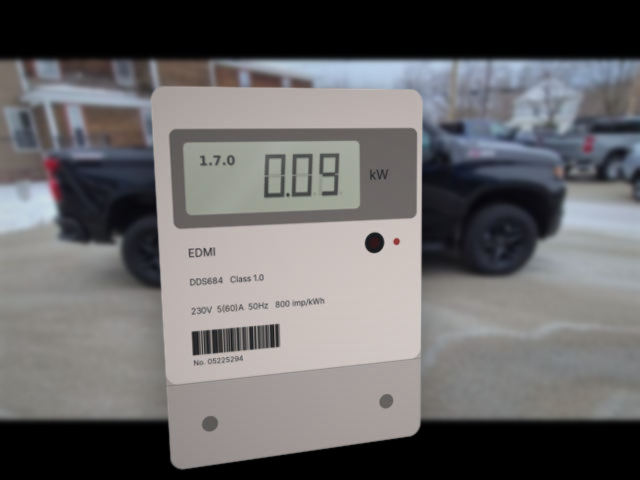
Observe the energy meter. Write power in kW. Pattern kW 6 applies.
kW 0.09
